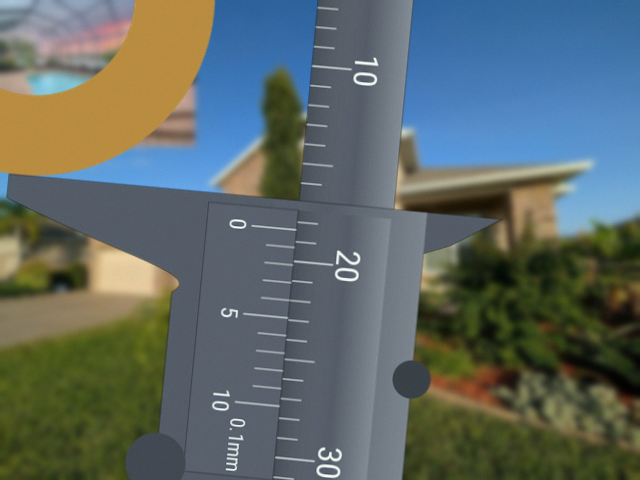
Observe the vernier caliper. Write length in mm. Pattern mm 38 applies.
mm 18.4
